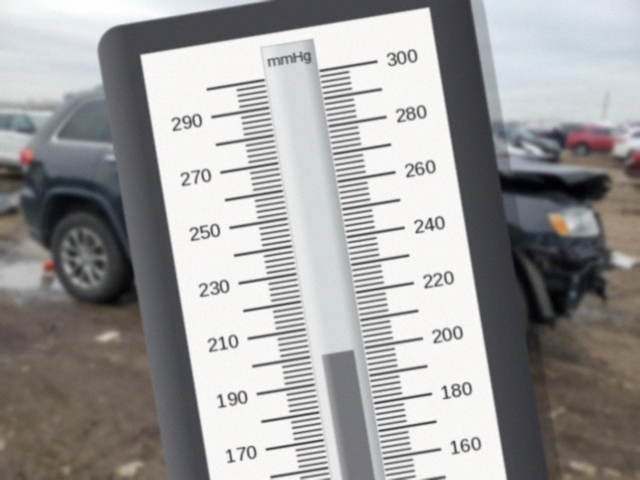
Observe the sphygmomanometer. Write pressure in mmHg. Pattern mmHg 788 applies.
mmHg 200
